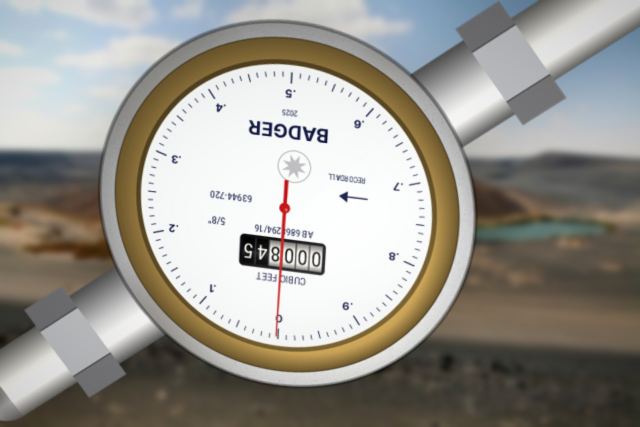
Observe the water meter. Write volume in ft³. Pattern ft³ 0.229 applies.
ft³ 845.00
